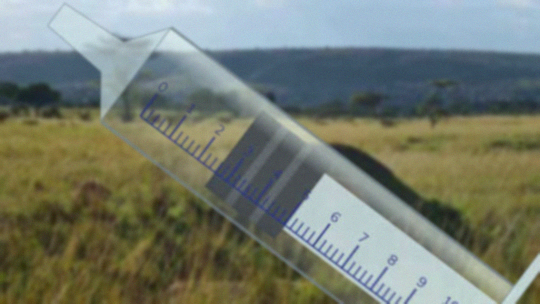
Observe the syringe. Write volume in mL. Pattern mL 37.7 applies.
mL 2.6
